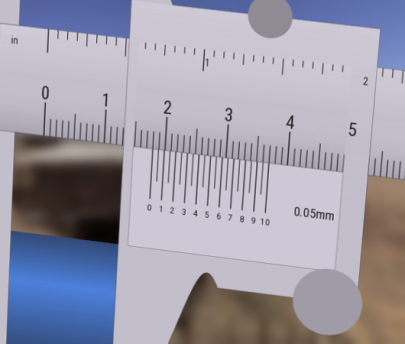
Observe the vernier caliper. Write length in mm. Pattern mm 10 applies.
mm 18.0
